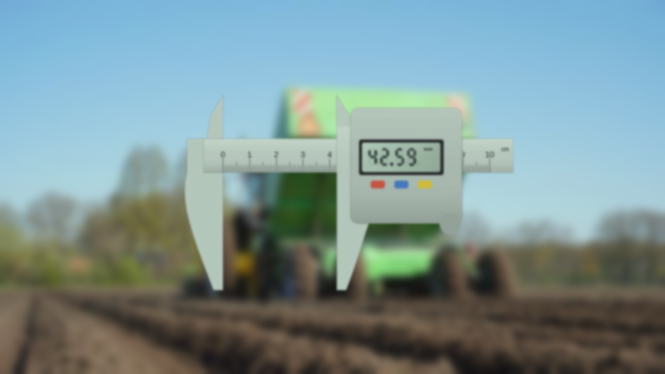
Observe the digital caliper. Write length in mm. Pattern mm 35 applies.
mm 42.59
